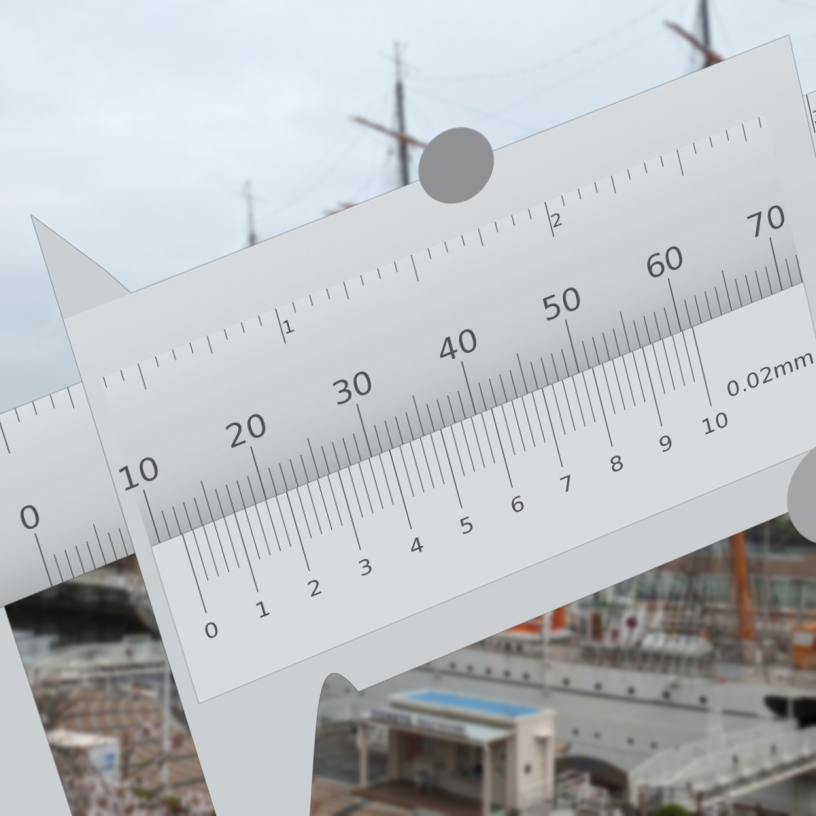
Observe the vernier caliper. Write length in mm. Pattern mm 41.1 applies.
mm 12.1
